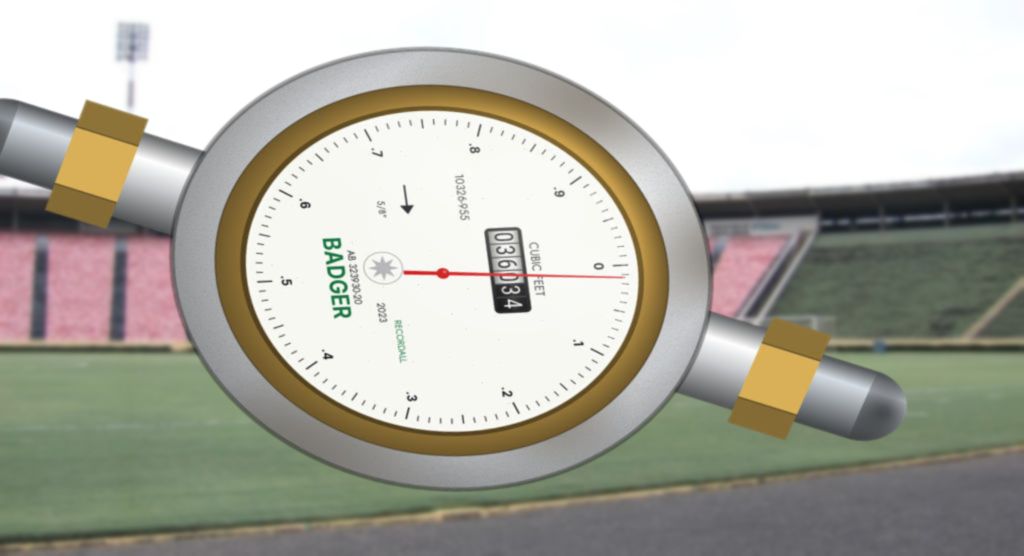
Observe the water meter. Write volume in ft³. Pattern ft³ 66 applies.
ft³ 36034.01
